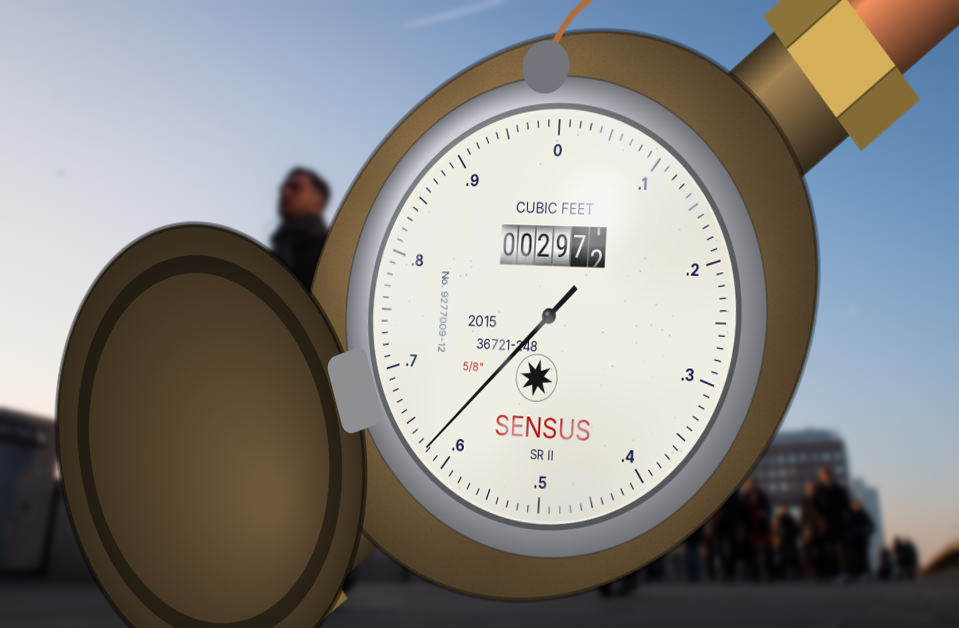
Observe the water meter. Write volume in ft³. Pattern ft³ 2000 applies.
ft³ 2971.62
